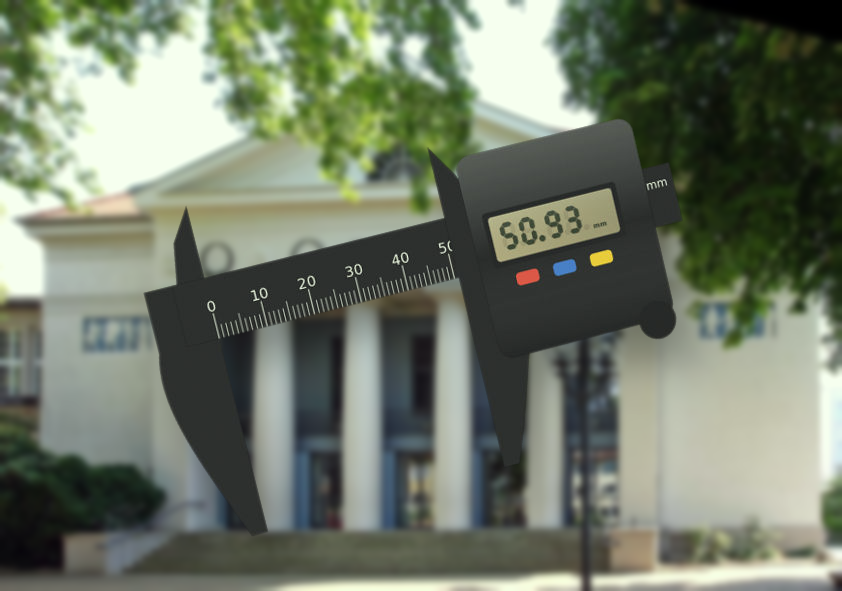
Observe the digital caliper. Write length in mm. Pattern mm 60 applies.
mm 50.93
